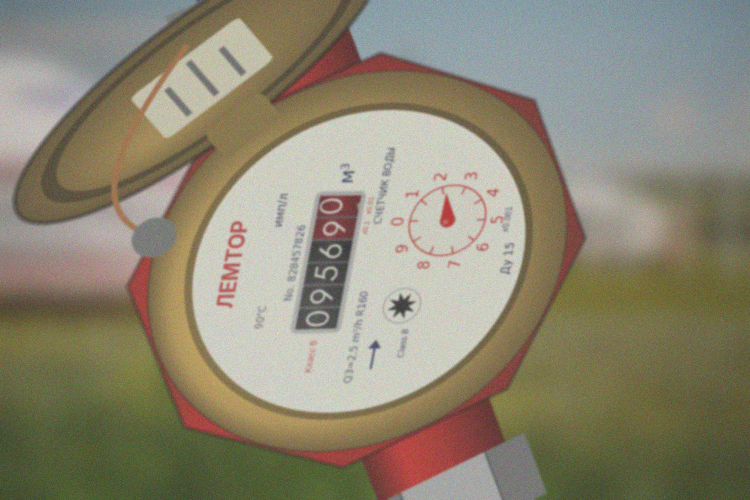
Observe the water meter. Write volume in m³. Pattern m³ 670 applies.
m³ 956.902
